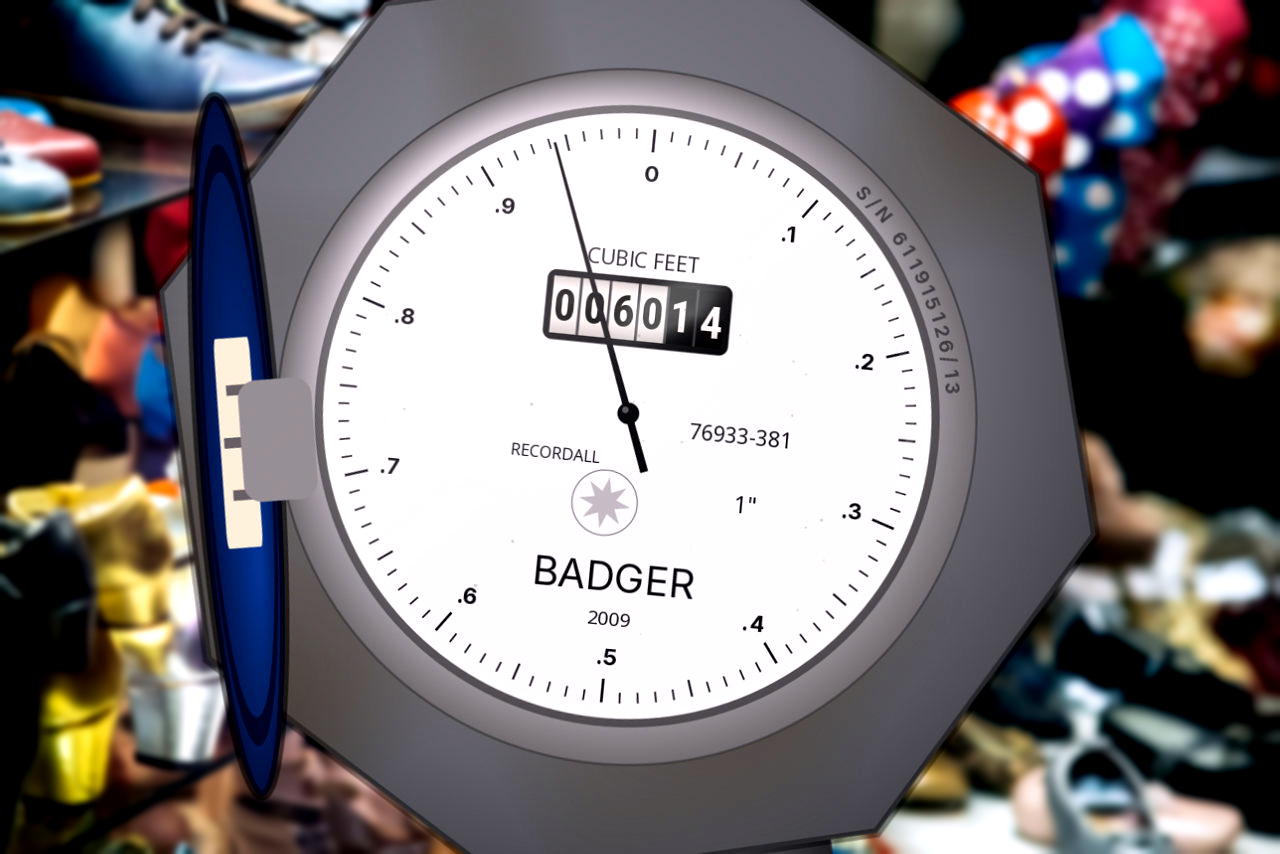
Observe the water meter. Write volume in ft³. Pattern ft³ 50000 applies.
ft³ 6013.94
